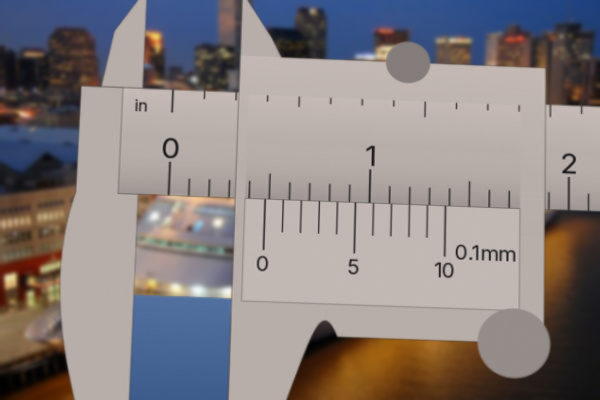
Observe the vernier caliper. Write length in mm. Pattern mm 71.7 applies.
mm 4.8
